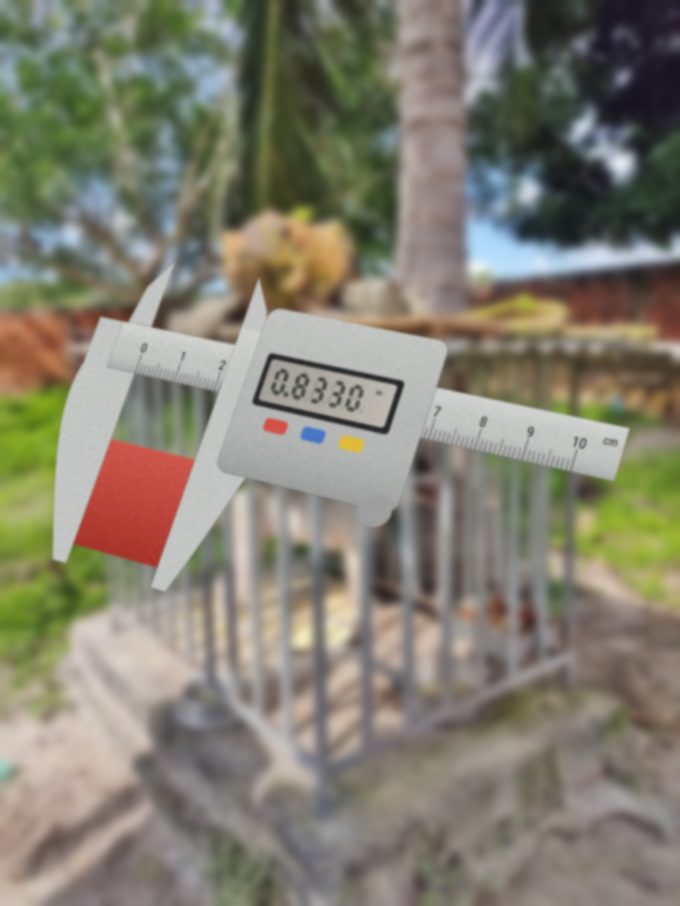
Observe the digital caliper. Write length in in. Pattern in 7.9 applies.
in 0.8330
